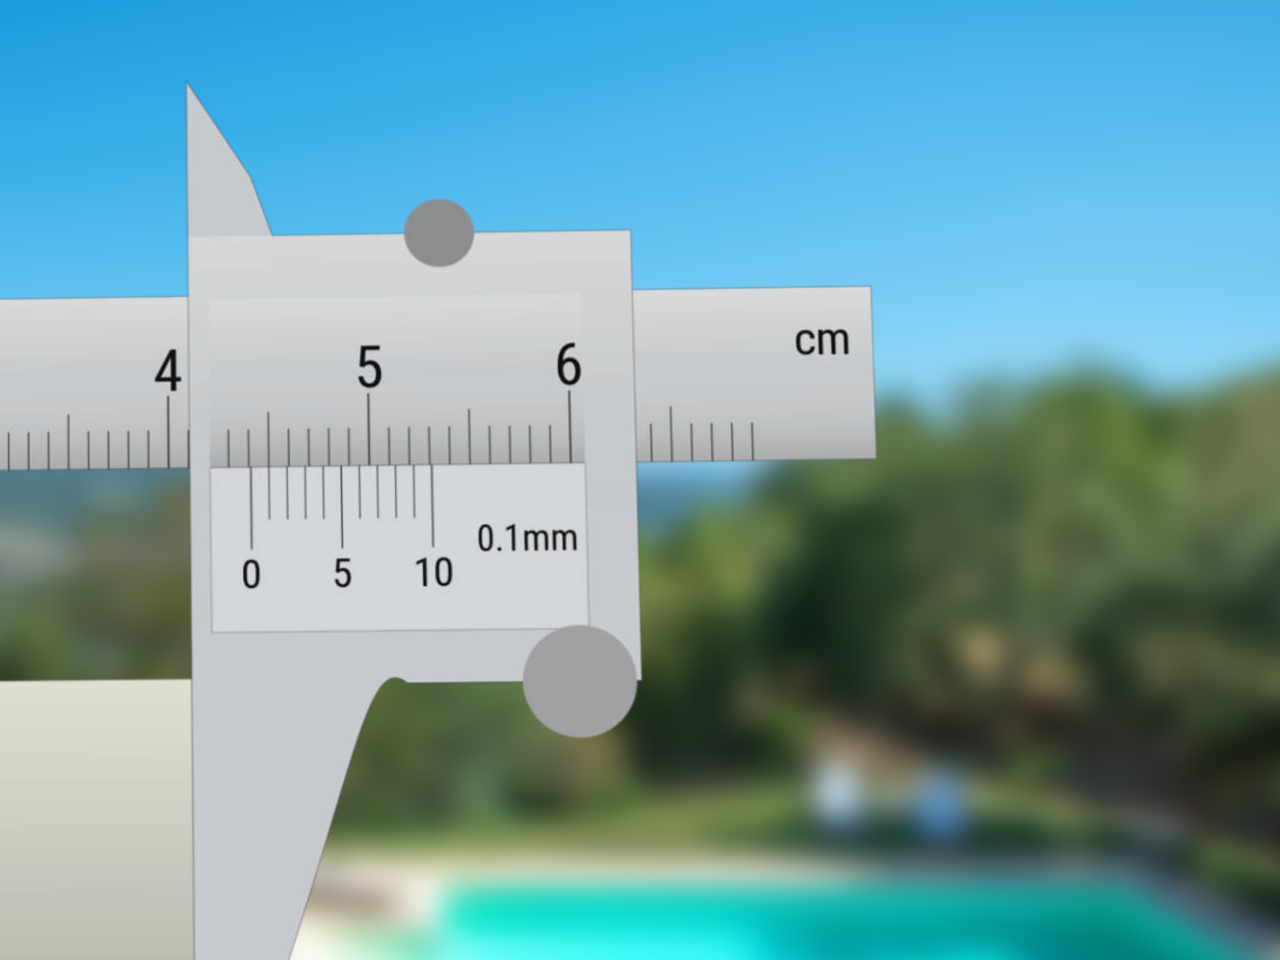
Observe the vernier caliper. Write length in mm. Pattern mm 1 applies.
mm 44.1
